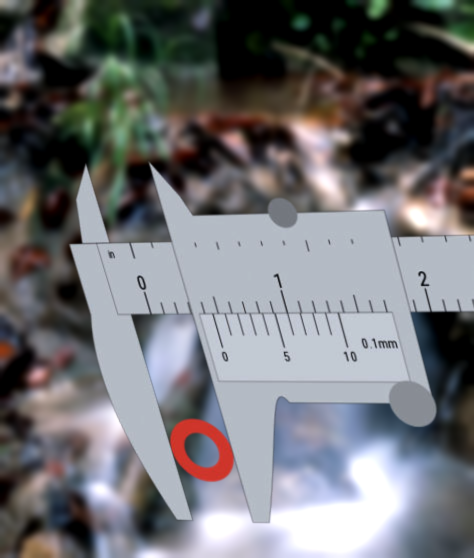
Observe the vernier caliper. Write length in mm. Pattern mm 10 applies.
mm 4.6
